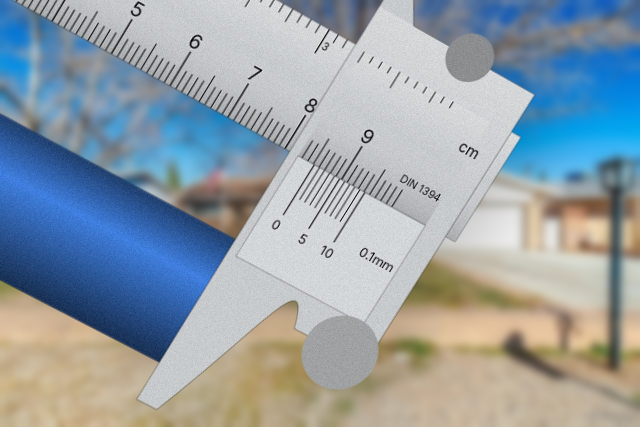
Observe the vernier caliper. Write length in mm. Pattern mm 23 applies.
mm 85.2
